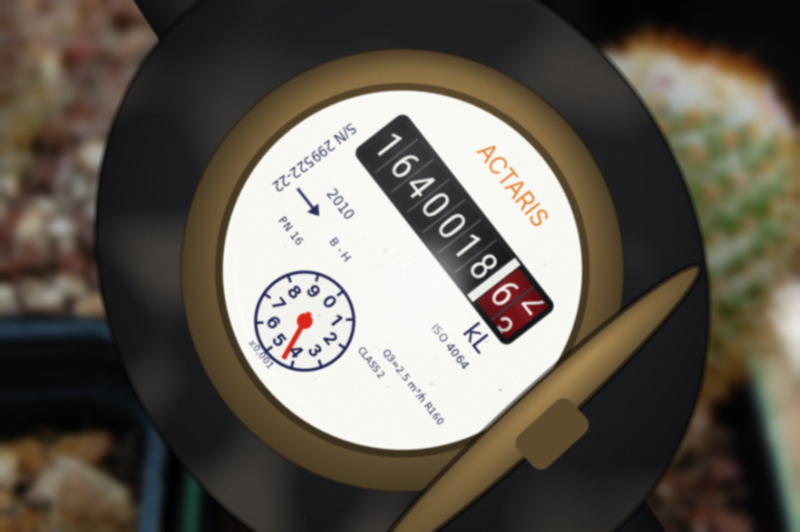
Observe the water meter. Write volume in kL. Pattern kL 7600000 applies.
kL 1640018.624
